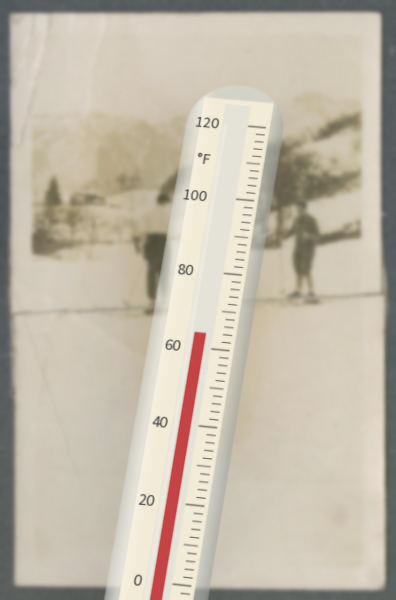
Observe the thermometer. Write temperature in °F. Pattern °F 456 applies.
°F 64
